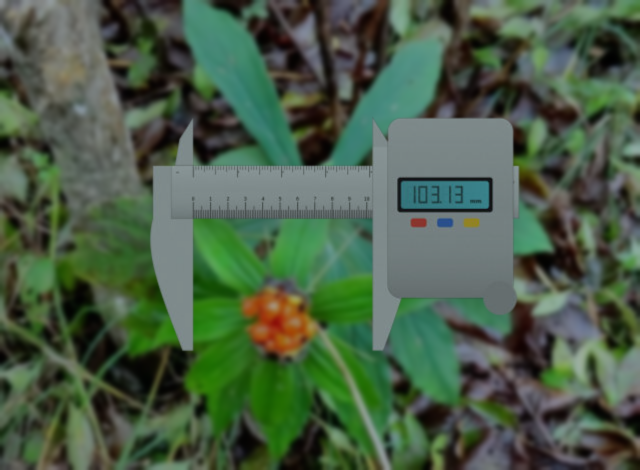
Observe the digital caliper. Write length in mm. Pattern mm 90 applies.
mm 103.13
